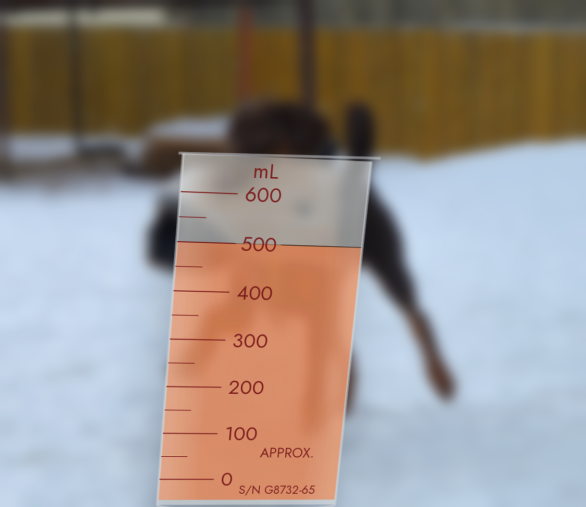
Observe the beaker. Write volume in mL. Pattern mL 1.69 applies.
mL 500
